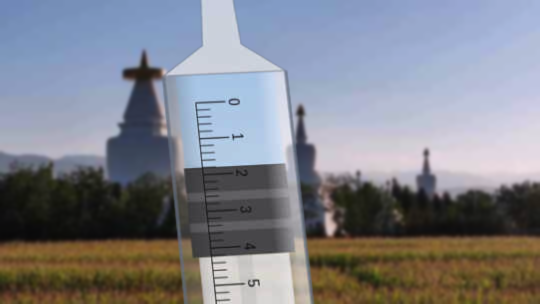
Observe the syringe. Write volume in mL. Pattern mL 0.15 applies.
mL 1.8
